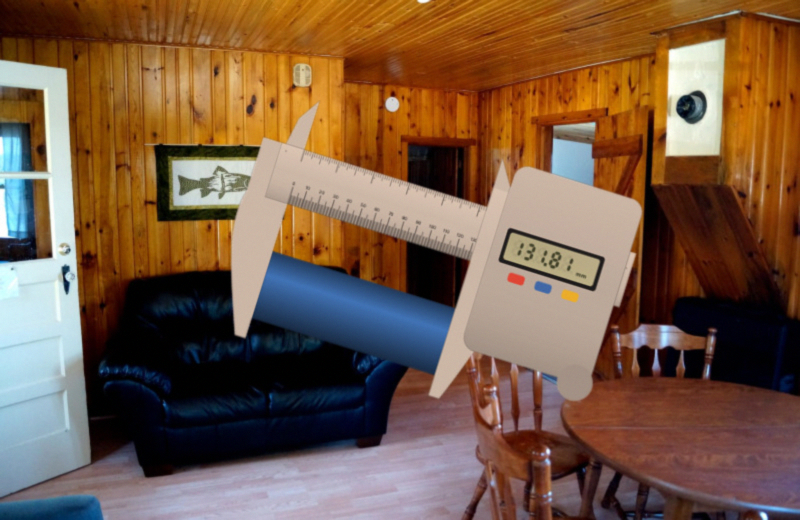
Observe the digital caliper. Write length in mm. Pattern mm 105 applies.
mm 131.81
